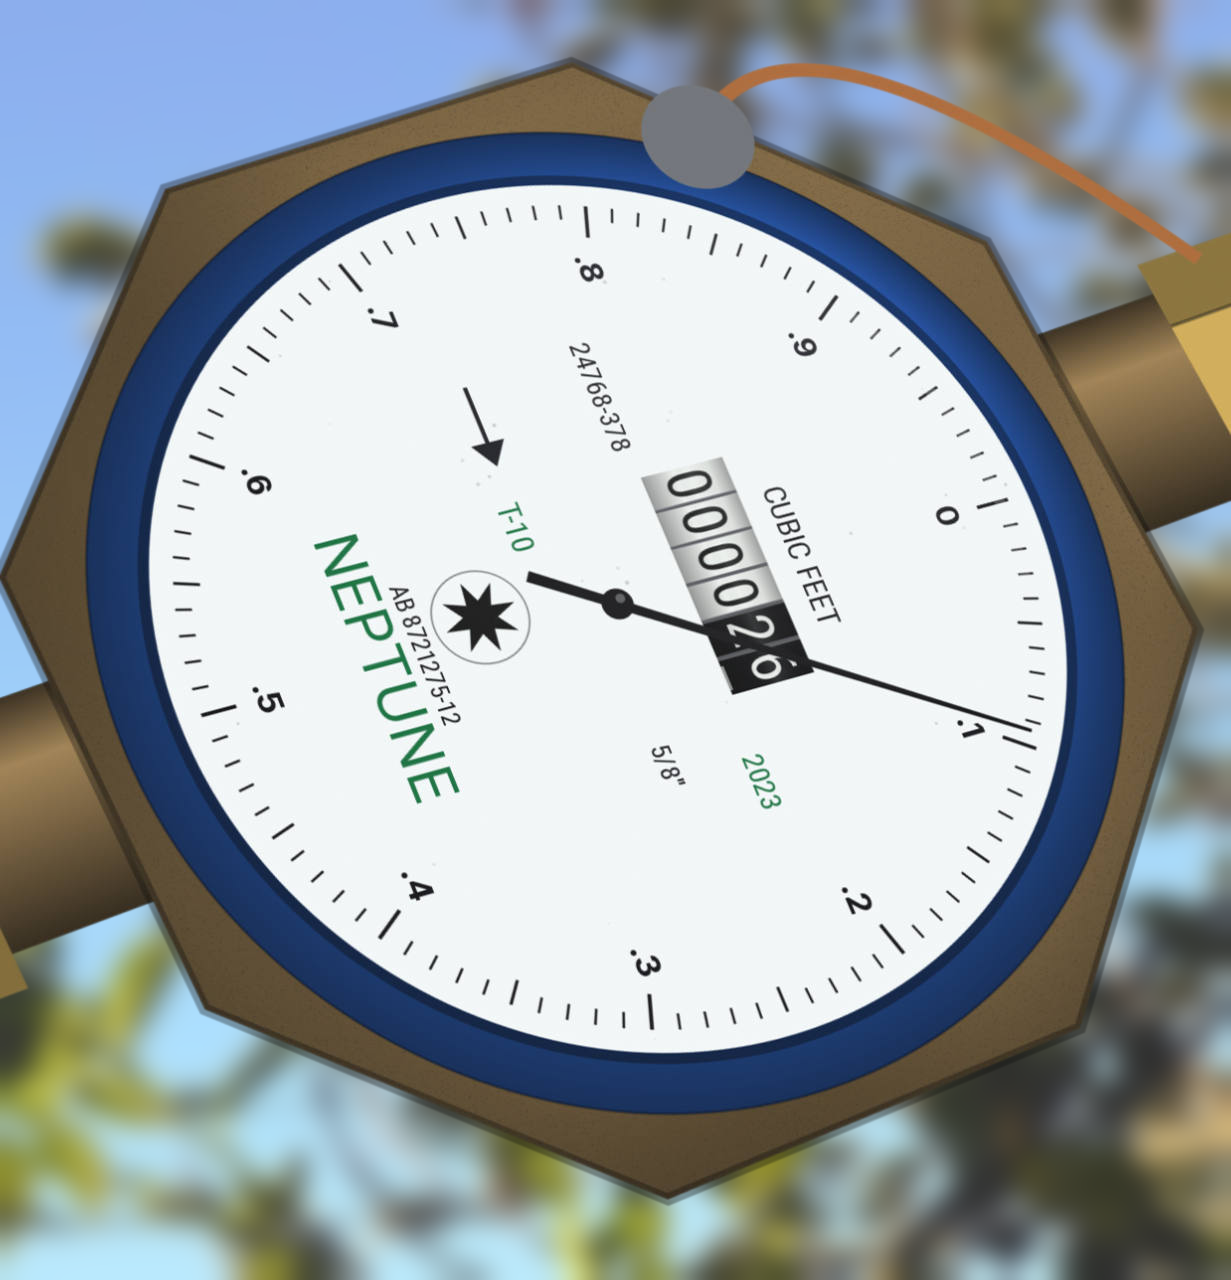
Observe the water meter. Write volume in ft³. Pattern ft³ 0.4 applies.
ft³ 26.09
